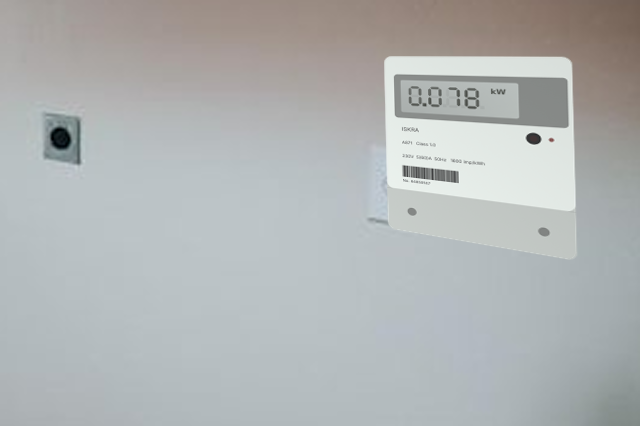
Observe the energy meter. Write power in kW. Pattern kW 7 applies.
kW 0.078
